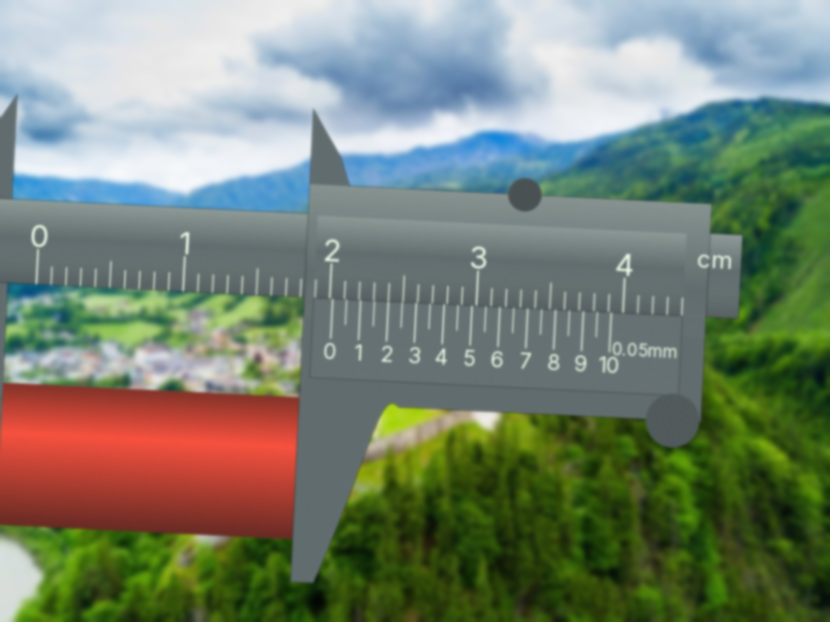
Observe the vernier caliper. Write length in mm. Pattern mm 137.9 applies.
mm 20.2
